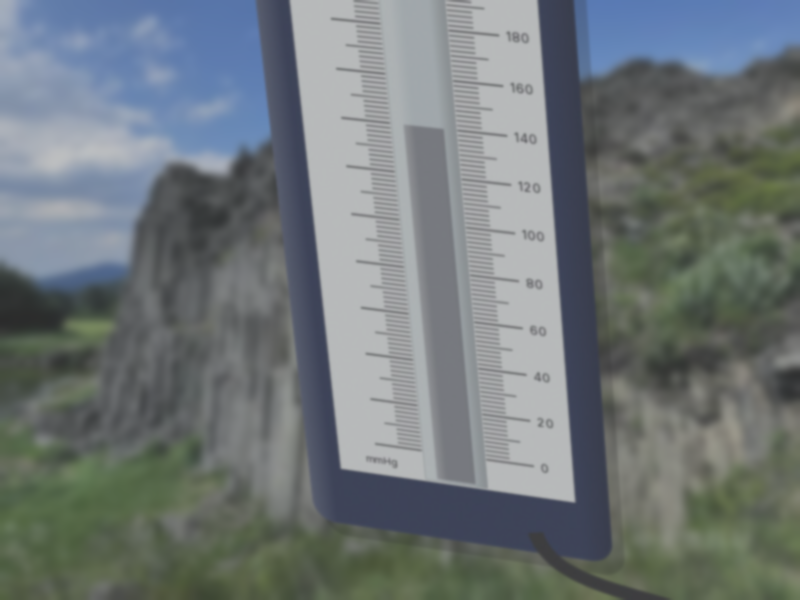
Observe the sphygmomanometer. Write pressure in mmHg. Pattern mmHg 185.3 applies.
mmHg 140
